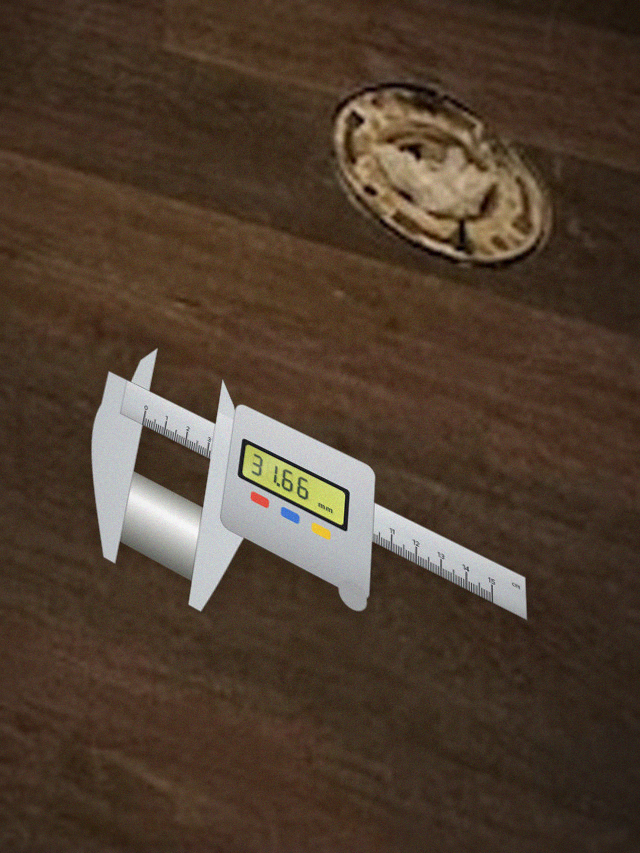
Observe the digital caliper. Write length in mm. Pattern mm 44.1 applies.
mm 31.66
